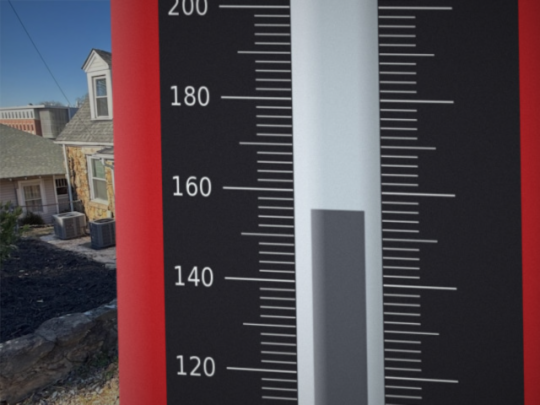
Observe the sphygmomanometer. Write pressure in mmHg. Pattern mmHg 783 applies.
mmHg 156
